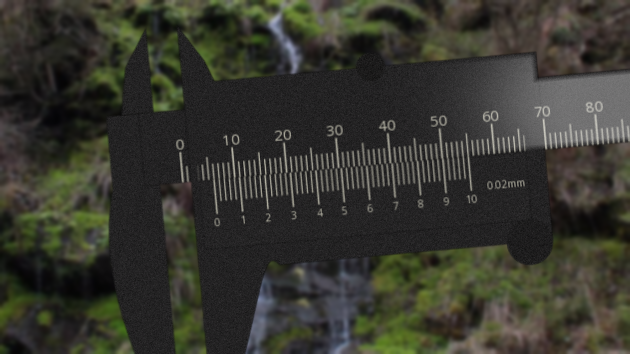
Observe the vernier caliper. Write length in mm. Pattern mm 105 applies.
mm 6.0
